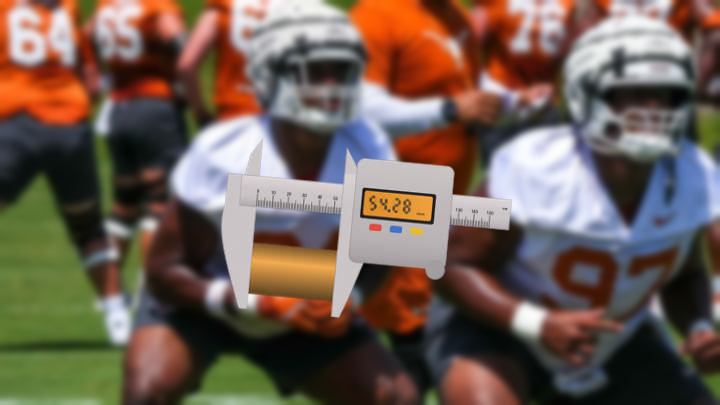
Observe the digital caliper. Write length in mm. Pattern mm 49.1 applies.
mm 54.28
